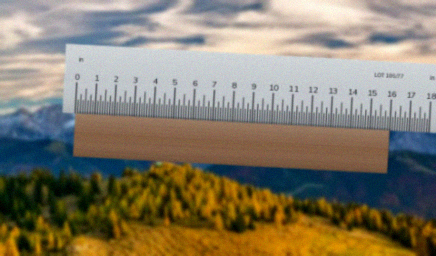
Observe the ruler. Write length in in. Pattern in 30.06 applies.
in 16
